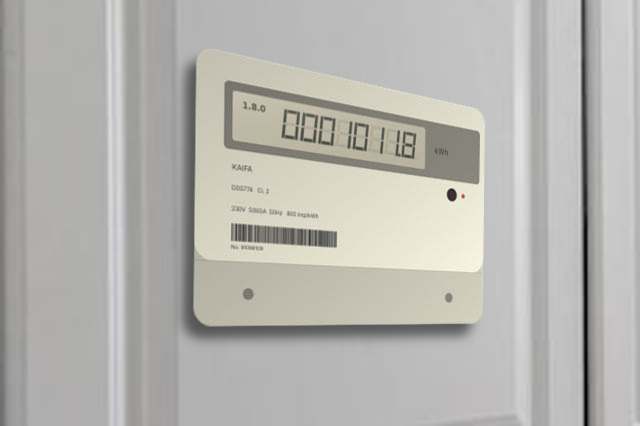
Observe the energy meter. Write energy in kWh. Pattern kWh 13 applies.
kWh 1011.8
